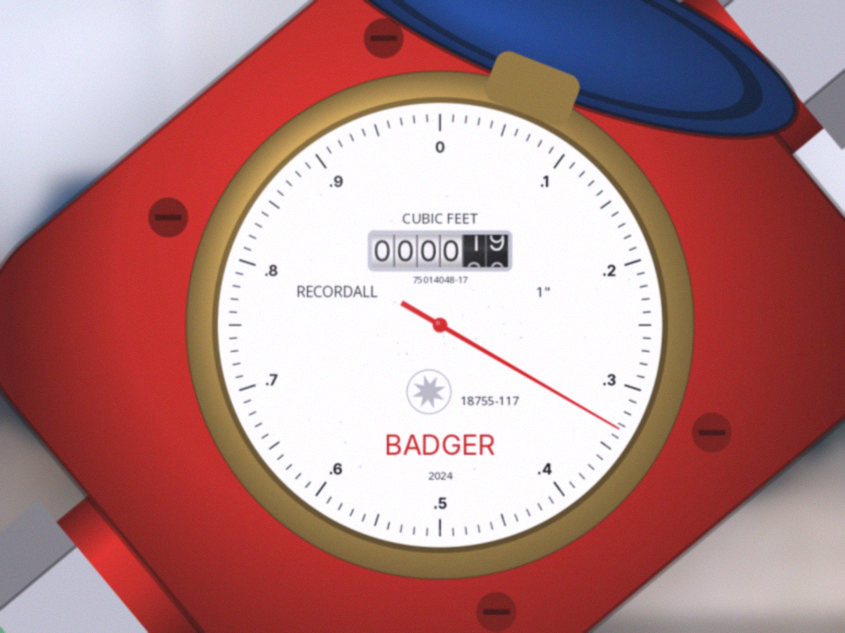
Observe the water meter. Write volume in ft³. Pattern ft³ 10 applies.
ft³ 19.33
